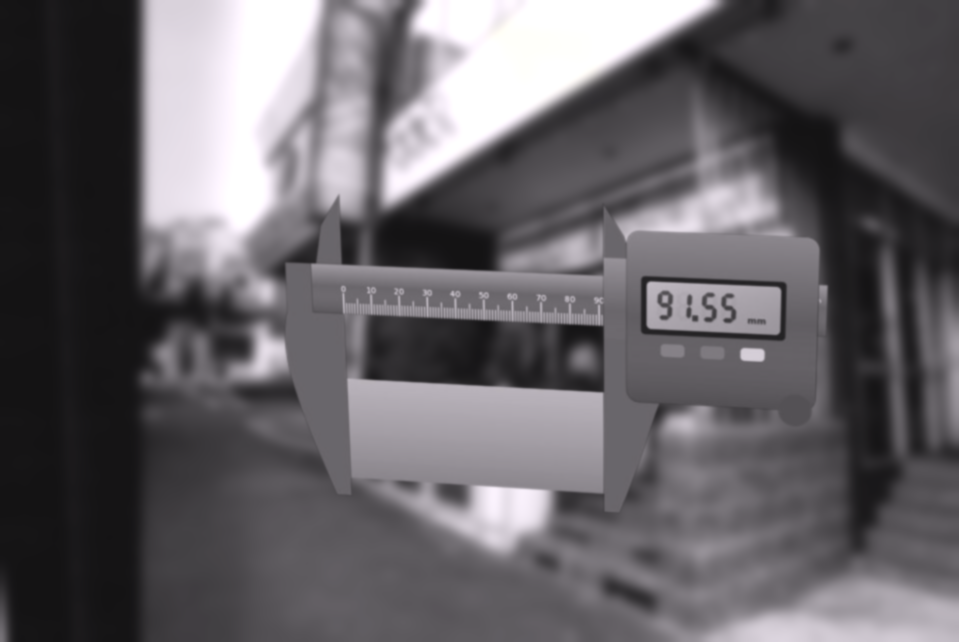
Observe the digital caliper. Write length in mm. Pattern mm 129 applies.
mm 91.55
